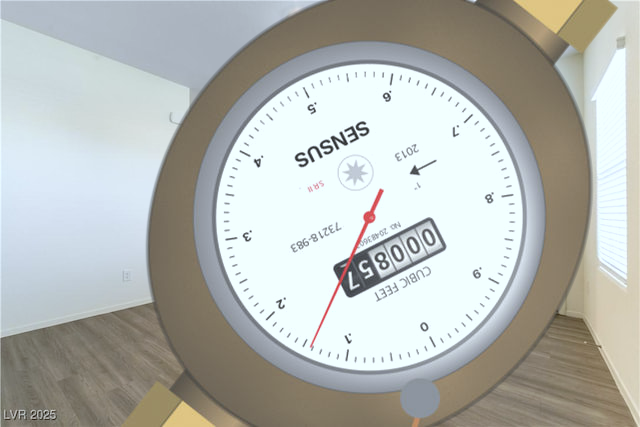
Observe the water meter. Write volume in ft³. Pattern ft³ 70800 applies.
ft³ 857.14
